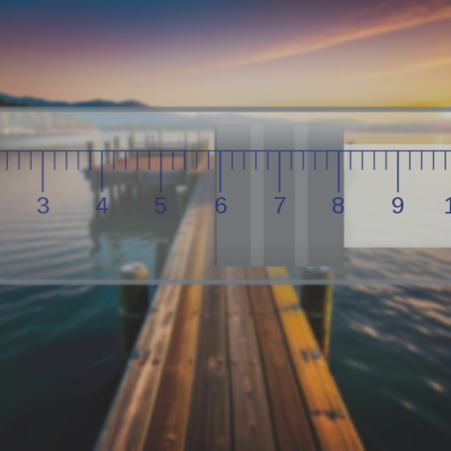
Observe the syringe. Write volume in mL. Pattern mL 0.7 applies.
mL 5.9
